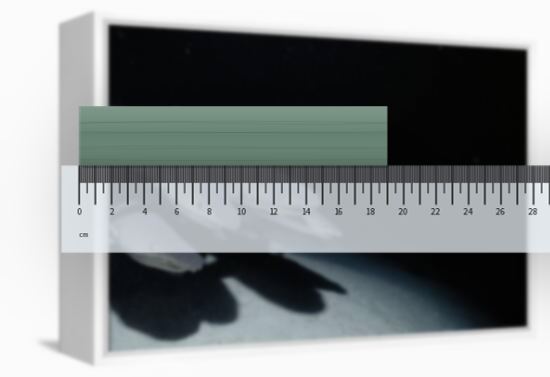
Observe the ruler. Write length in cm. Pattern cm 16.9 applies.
cm 19
